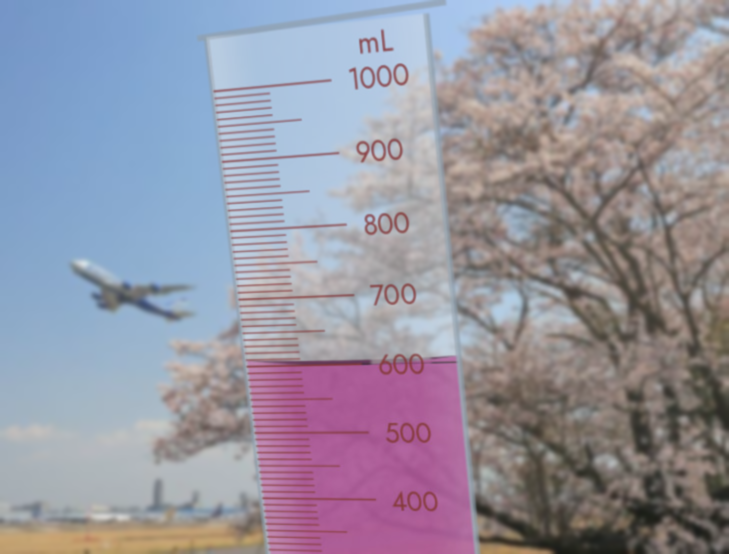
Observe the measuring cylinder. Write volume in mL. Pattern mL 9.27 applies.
mL 600
